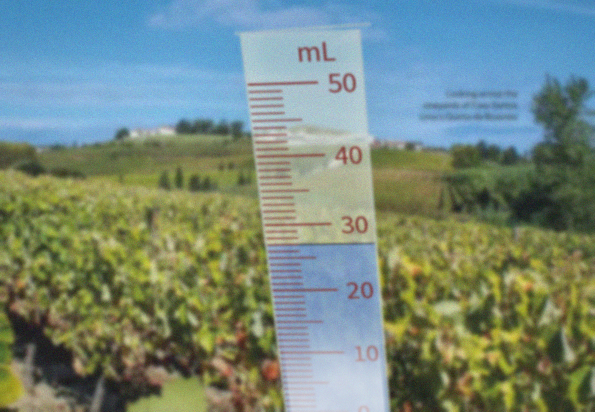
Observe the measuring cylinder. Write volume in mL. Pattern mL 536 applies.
mL 27
